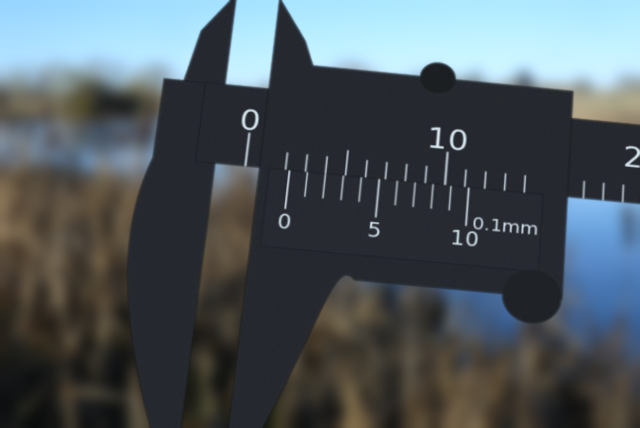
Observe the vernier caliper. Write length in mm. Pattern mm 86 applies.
mm 2.2
